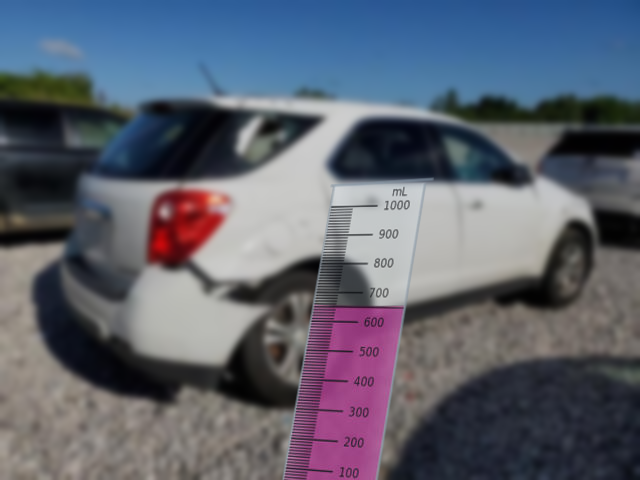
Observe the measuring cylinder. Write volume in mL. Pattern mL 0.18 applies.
mL 650
